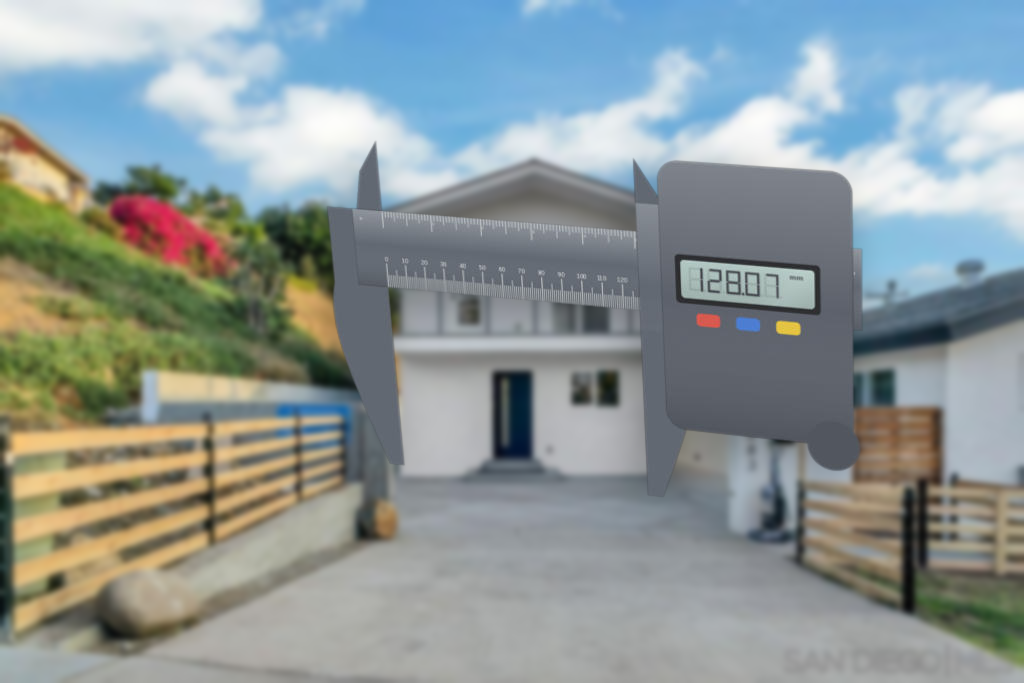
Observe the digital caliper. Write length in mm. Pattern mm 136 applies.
mm 128.07
